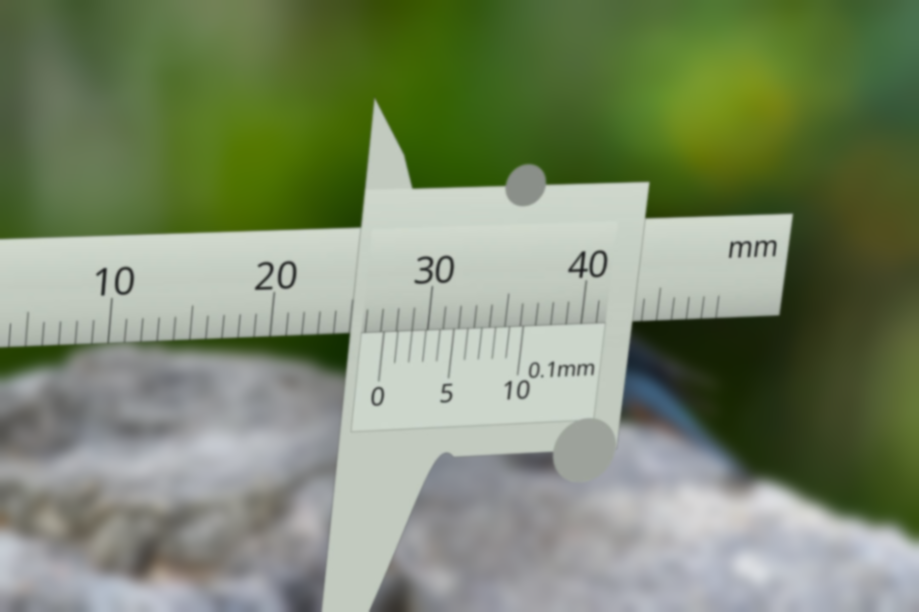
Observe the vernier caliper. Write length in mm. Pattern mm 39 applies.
mm 27.2
